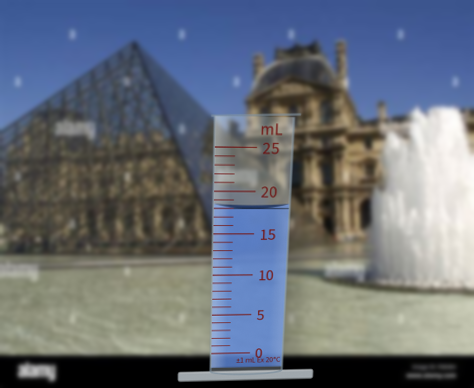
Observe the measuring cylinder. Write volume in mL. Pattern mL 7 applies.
mL 18
